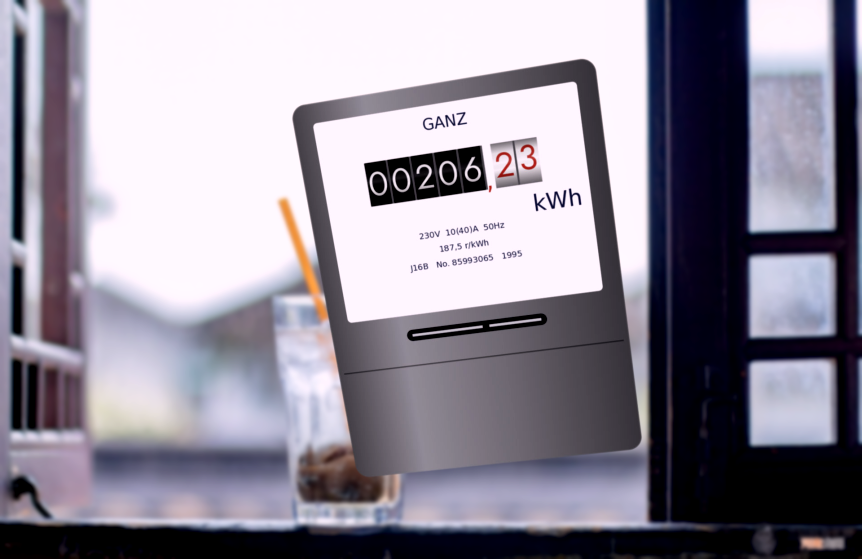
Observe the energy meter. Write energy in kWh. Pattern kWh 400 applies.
kWh 206.23
